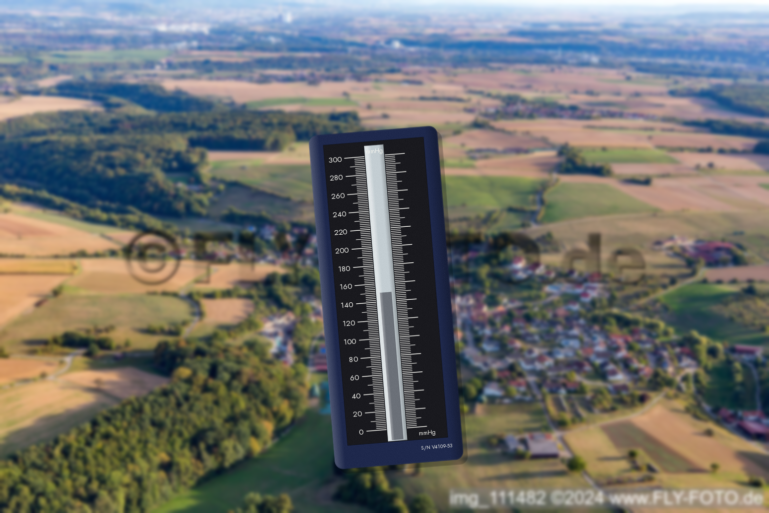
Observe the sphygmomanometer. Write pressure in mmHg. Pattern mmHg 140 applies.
mmHg 150
